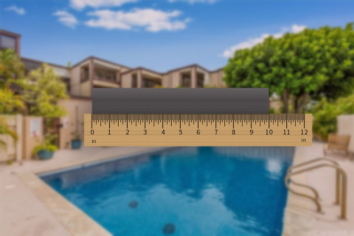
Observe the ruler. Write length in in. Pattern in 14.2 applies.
in 10
